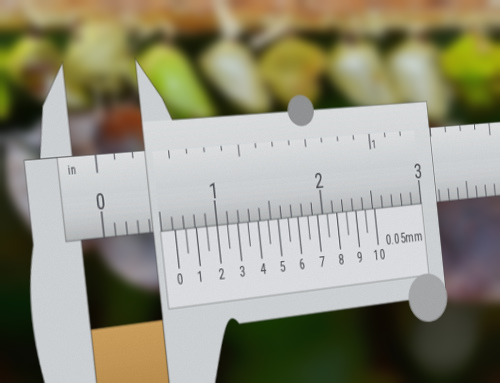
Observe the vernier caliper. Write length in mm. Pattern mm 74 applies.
mm 6.2
